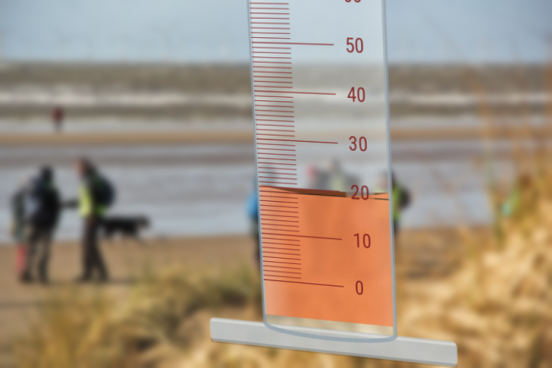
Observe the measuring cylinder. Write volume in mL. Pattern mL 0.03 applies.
mL 19
